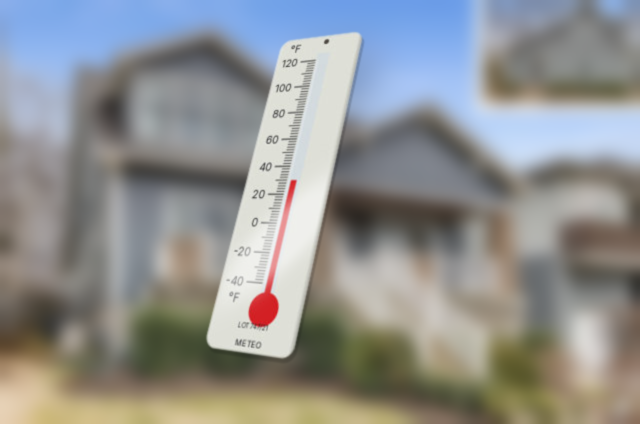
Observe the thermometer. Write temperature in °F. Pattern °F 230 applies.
°F 30
